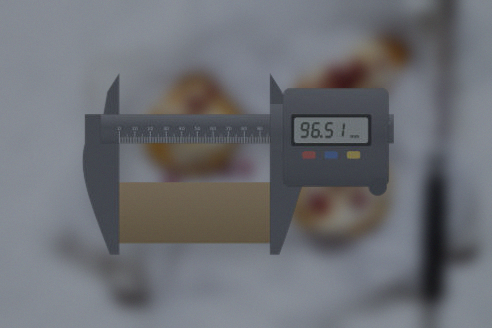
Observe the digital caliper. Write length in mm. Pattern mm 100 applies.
mm 96.51
